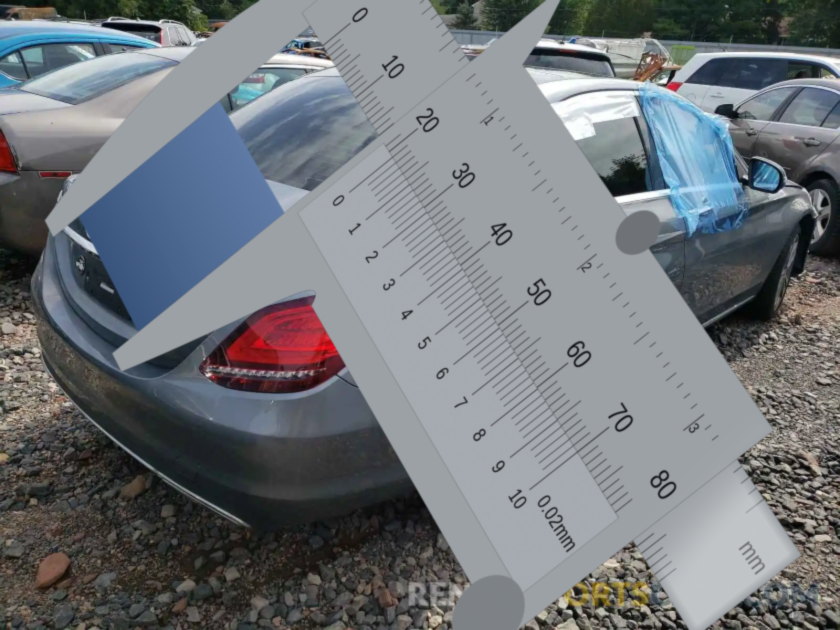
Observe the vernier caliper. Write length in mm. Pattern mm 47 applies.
mm 21.0
